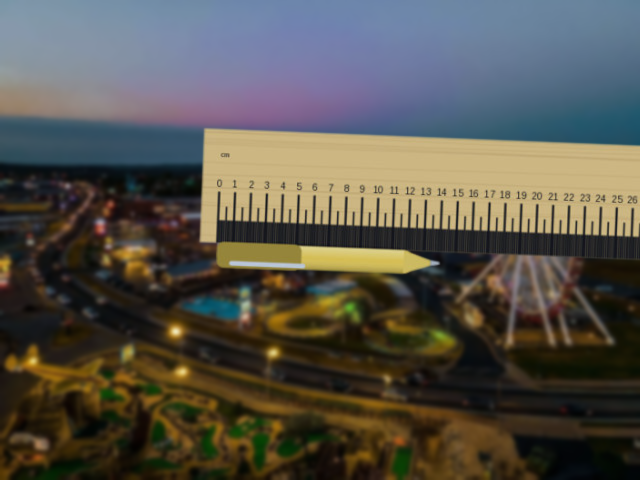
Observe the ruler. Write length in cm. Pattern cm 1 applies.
cm 14
